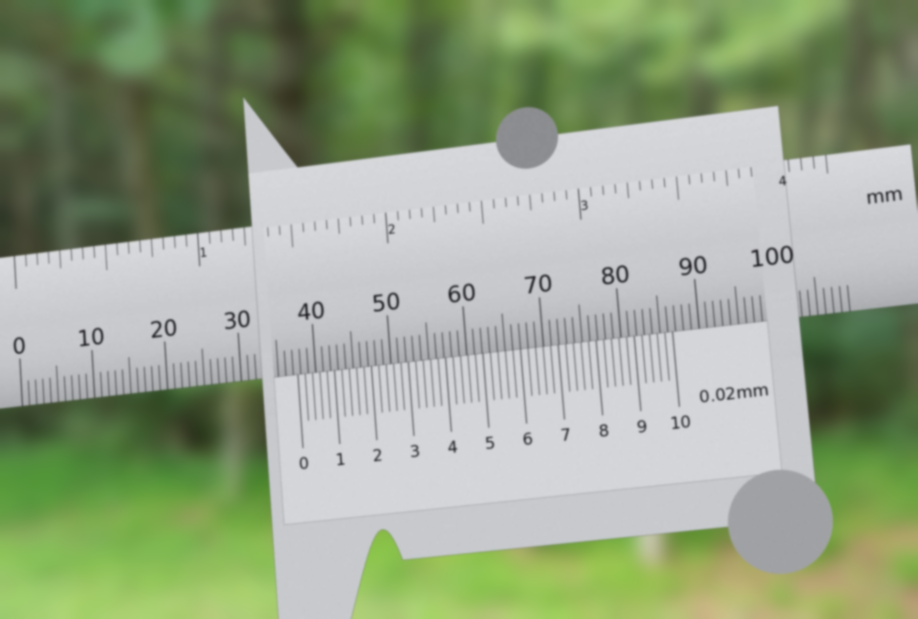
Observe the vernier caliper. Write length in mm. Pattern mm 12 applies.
mm 37.6
